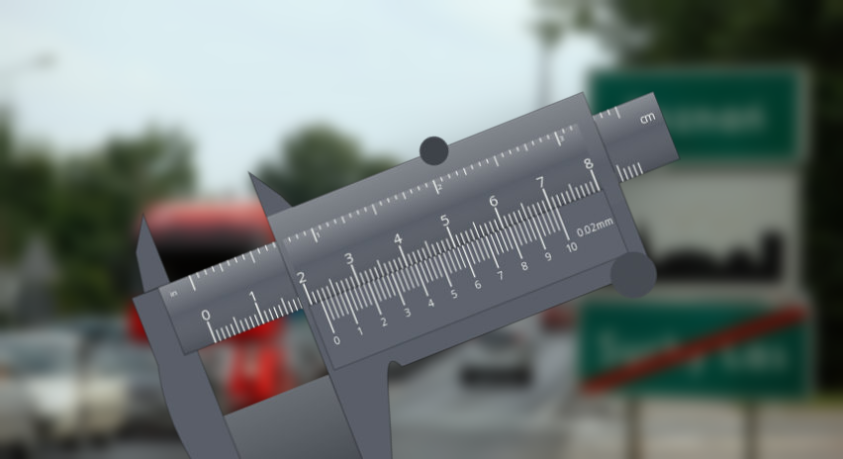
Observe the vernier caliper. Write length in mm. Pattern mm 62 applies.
mm 22.0
